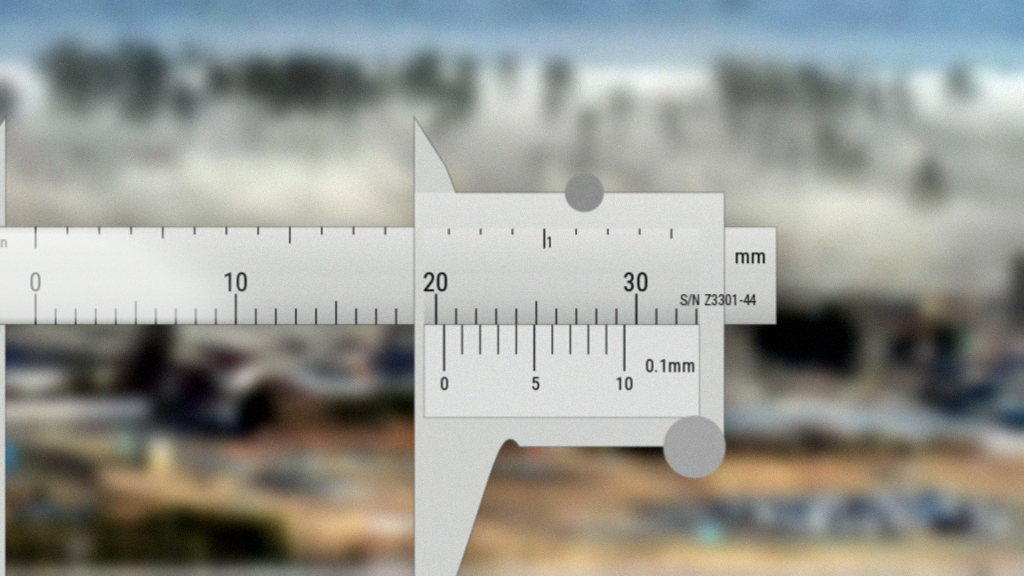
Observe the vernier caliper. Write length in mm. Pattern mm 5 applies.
mm 20.4
